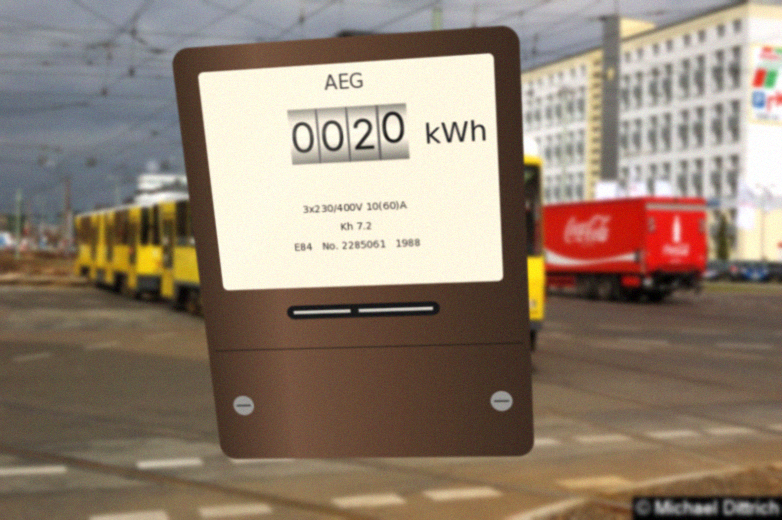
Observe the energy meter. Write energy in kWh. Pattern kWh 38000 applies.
kWh 20
